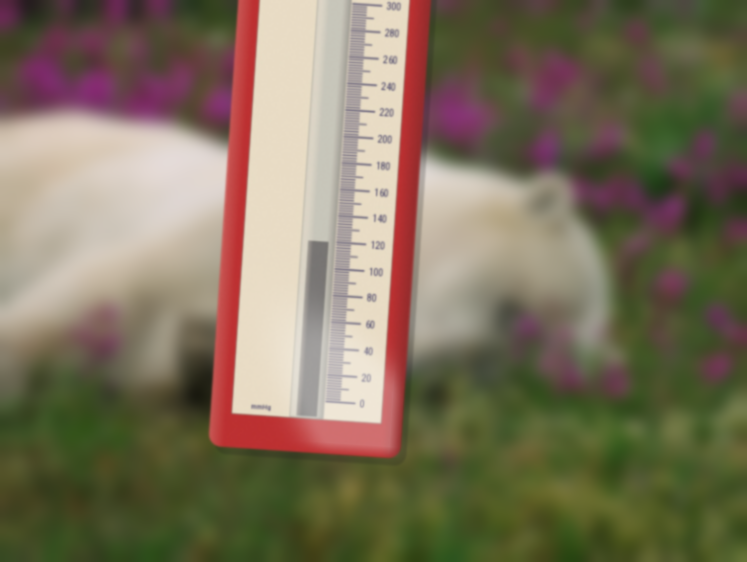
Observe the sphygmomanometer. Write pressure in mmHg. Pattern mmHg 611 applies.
mmHg 120
